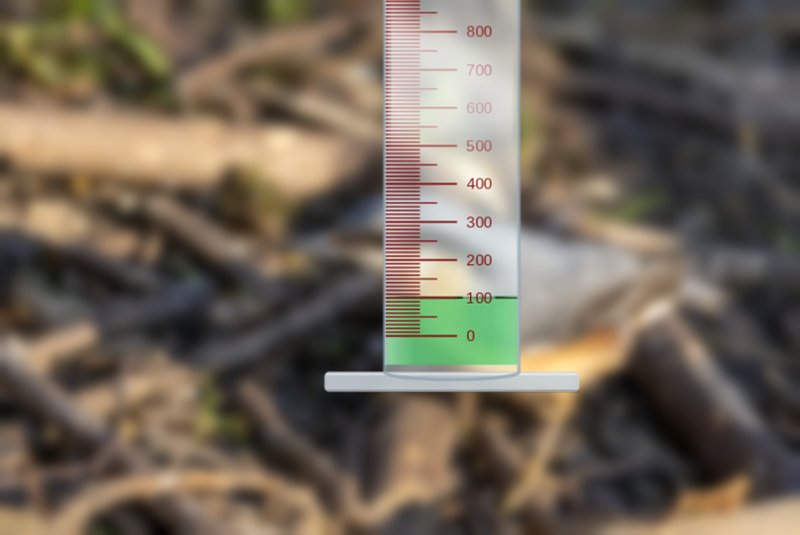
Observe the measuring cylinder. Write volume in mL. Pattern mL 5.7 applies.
mL 100
